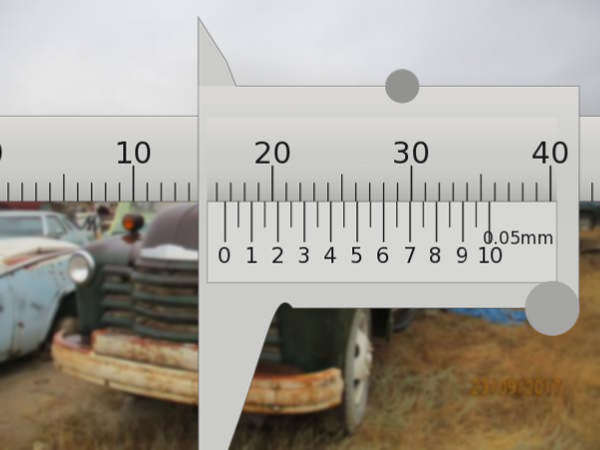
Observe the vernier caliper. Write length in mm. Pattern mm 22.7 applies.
mm 16.6
